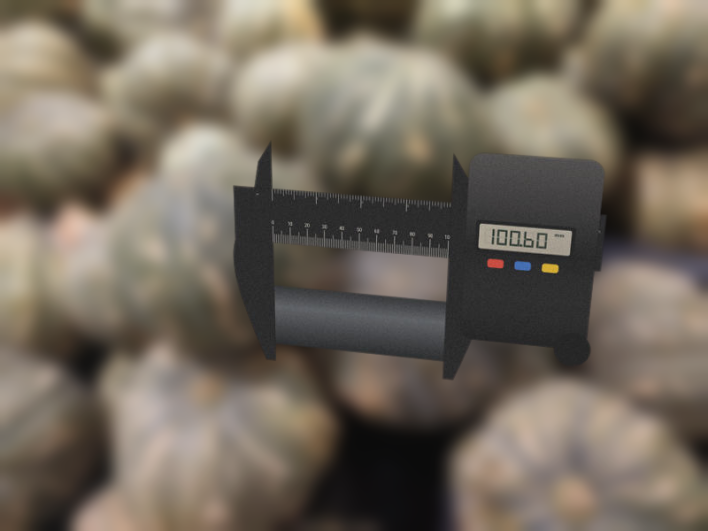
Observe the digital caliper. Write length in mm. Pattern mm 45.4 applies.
mm 100.60
